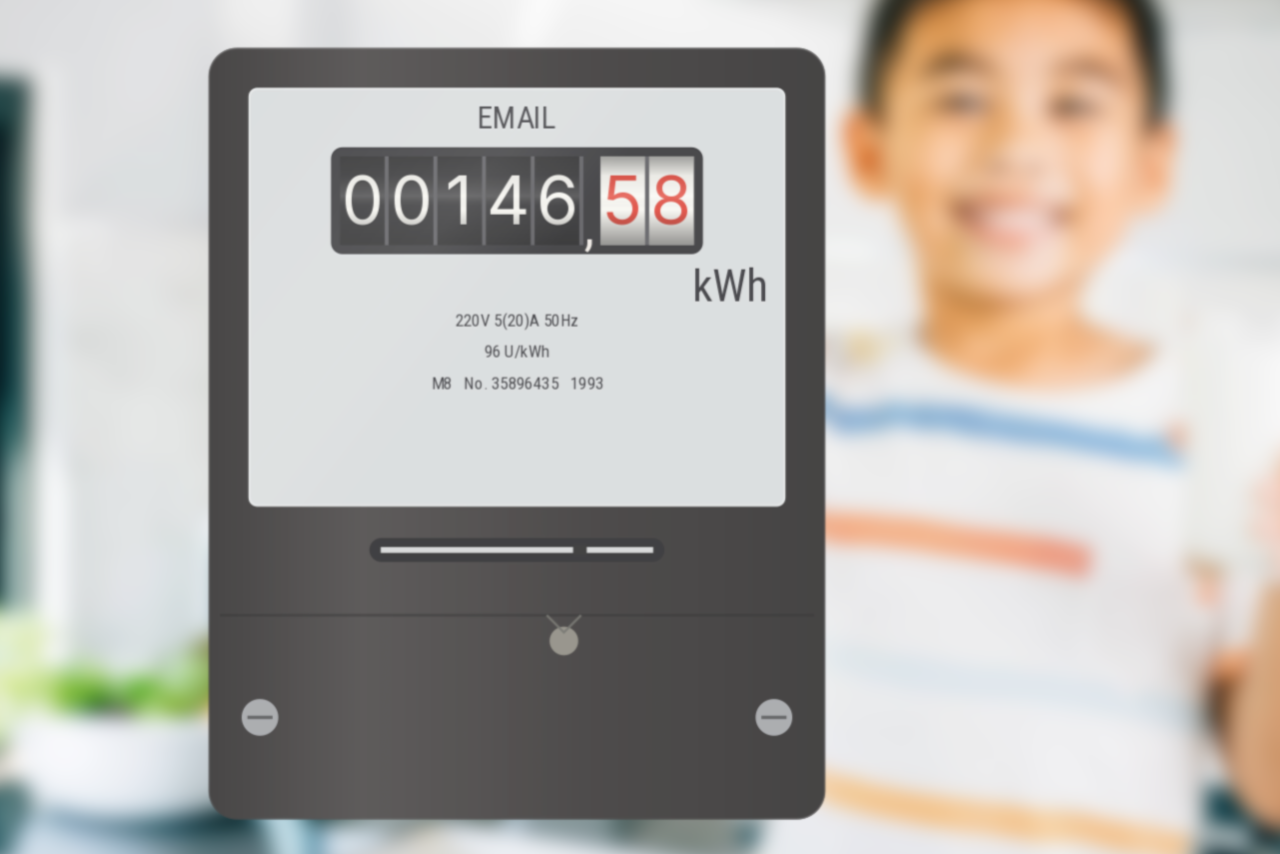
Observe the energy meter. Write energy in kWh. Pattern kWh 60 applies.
kWh 146.58
